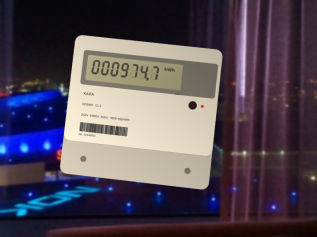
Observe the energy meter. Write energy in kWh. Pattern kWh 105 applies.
kWh 974.7
